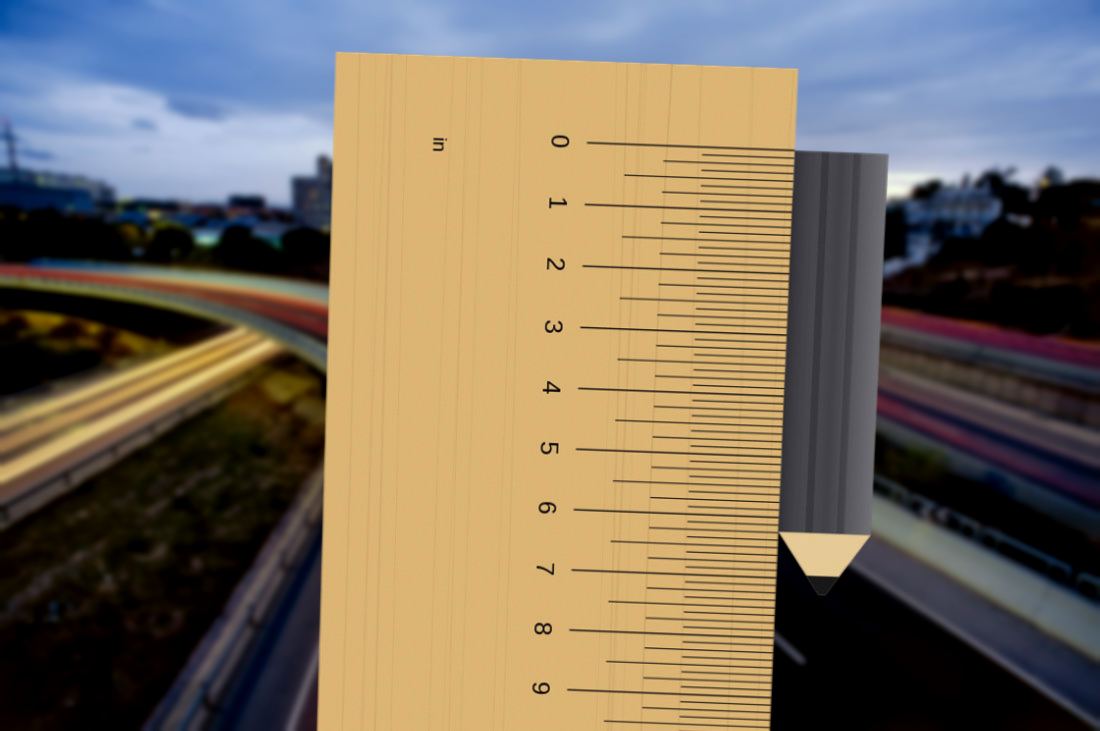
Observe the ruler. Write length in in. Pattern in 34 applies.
in 7.25
